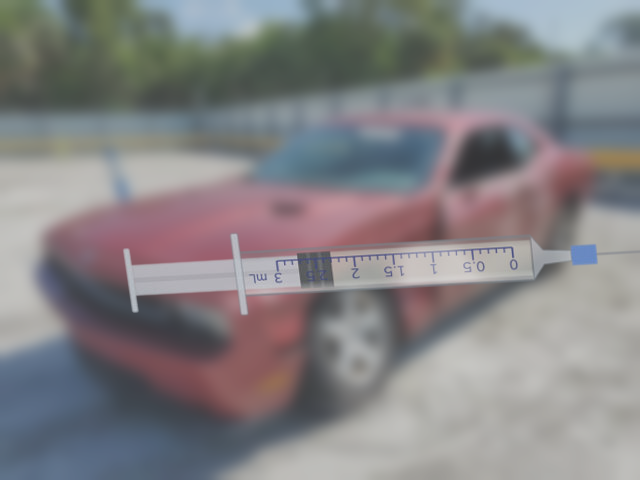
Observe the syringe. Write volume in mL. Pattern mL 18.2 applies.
mL 2.3
